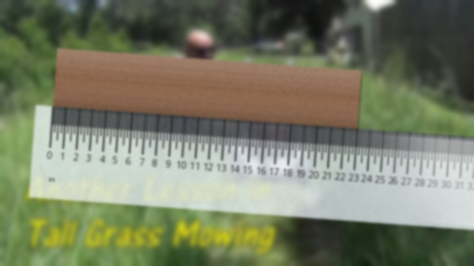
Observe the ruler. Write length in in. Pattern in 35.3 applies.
in 23
